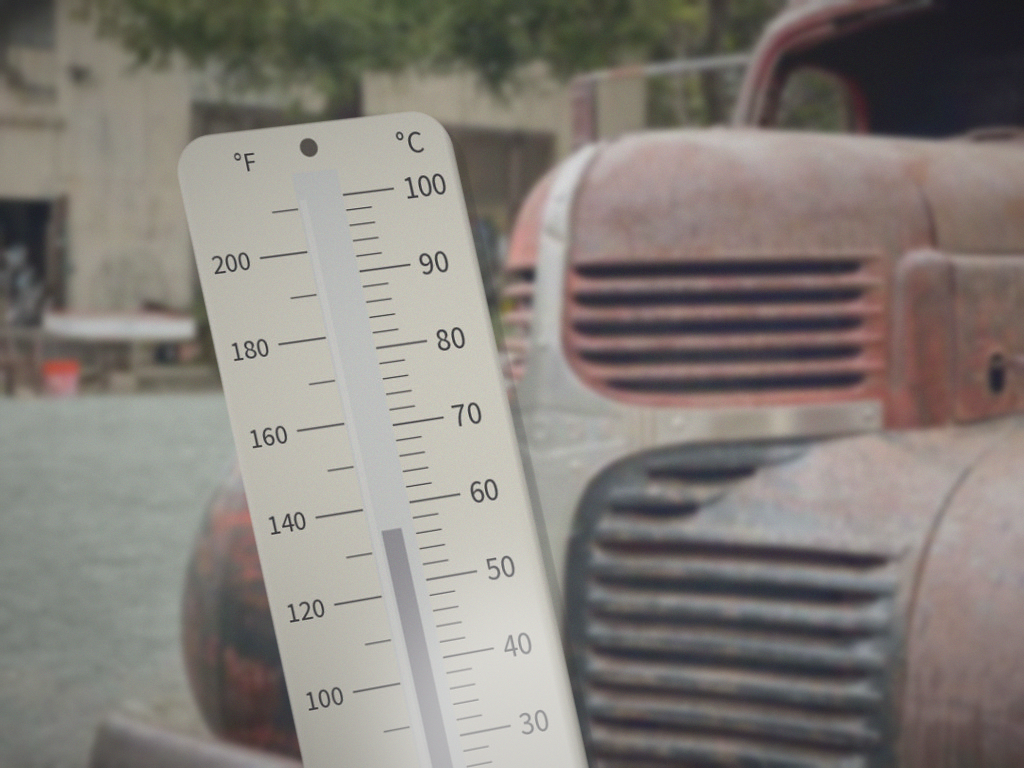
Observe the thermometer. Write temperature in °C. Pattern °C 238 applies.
°C 57
